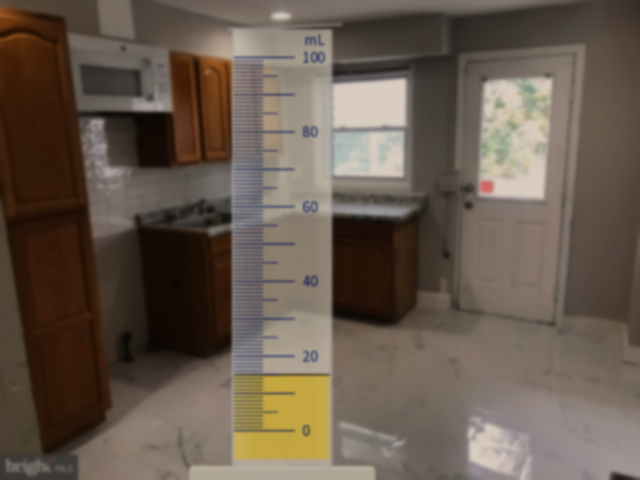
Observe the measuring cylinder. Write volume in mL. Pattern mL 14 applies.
mL 15
